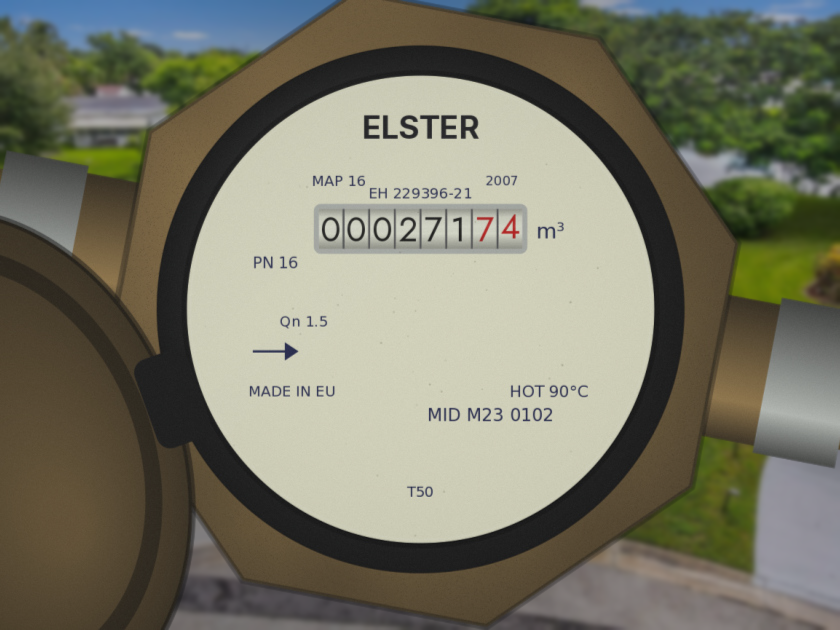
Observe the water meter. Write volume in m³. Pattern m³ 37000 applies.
m³ 271.74
